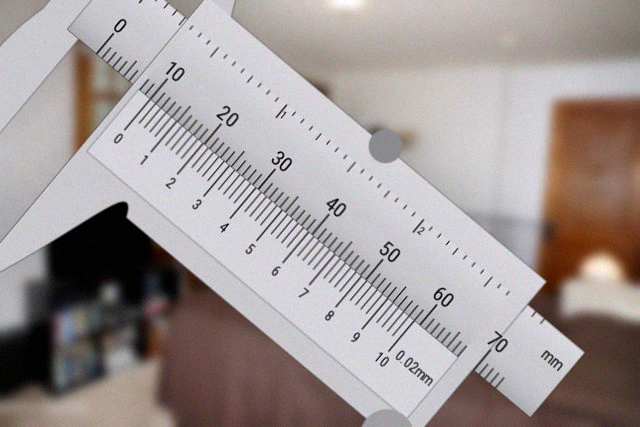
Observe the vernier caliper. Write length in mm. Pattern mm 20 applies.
mm 10.0
